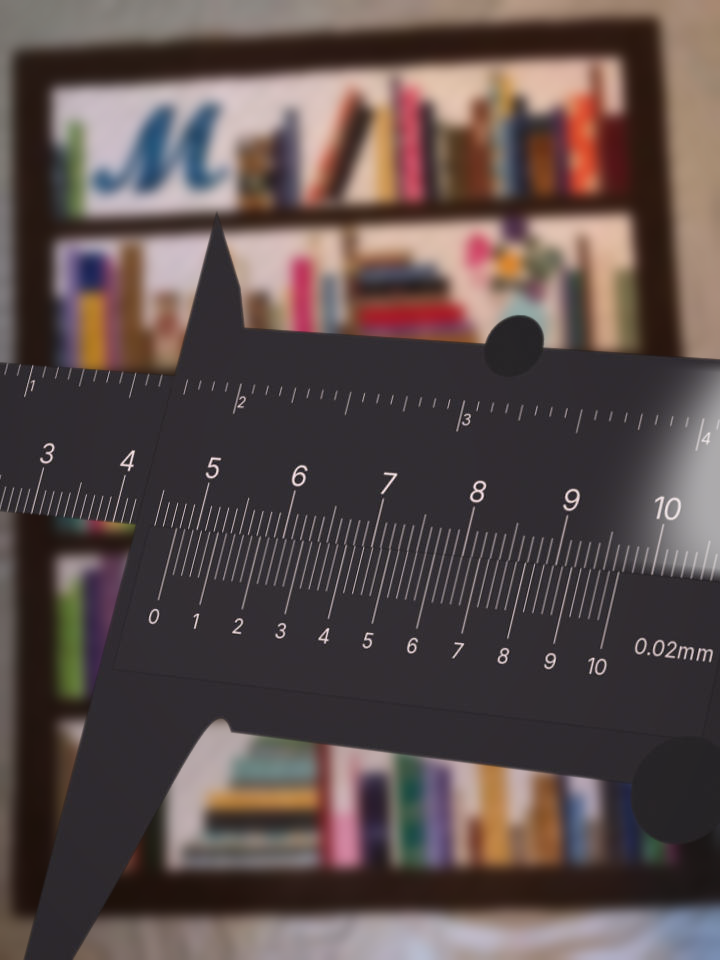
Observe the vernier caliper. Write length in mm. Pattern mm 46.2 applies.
mm 47.6
